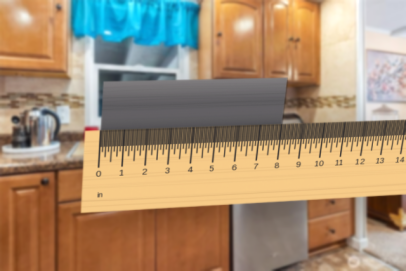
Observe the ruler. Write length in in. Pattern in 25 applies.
in 8
